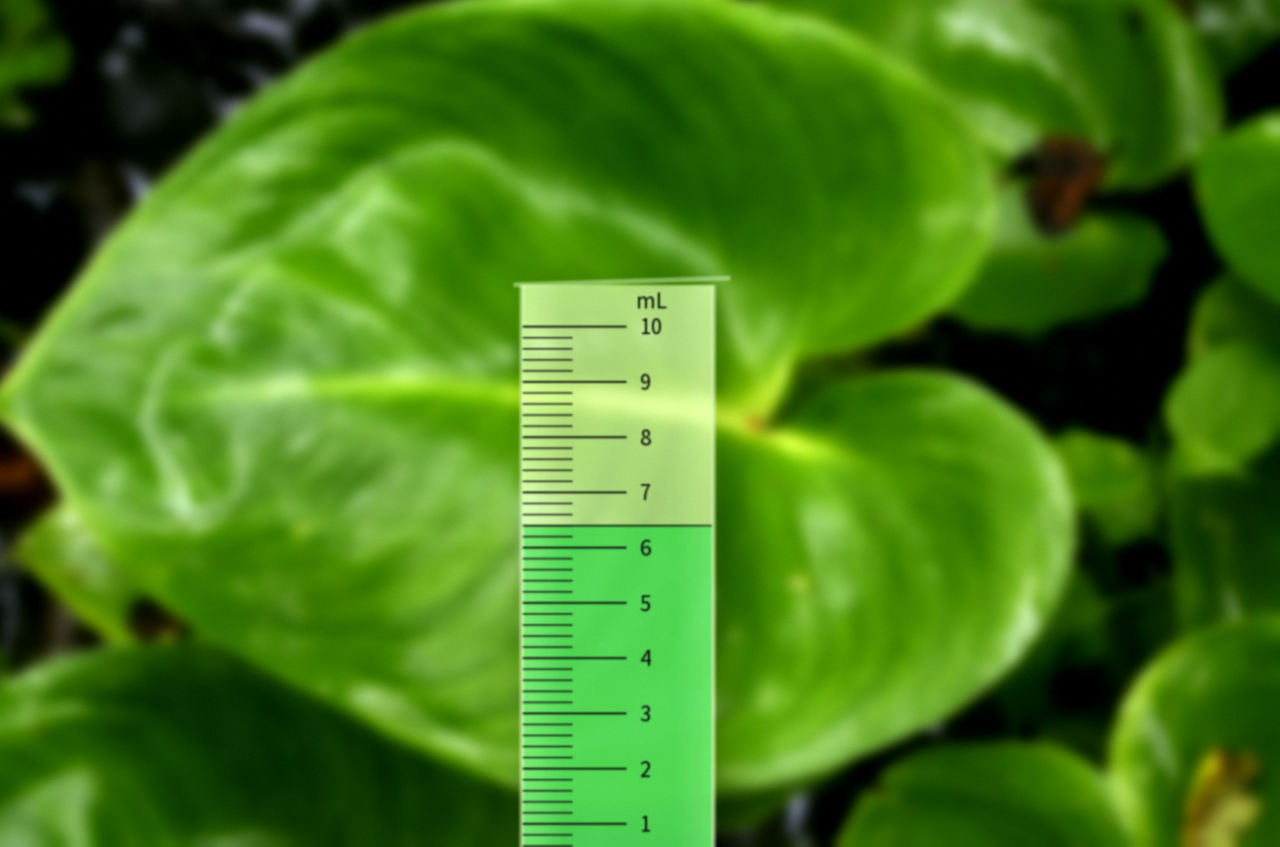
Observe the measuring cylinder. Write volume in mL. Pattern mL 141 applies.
mL 6.4
